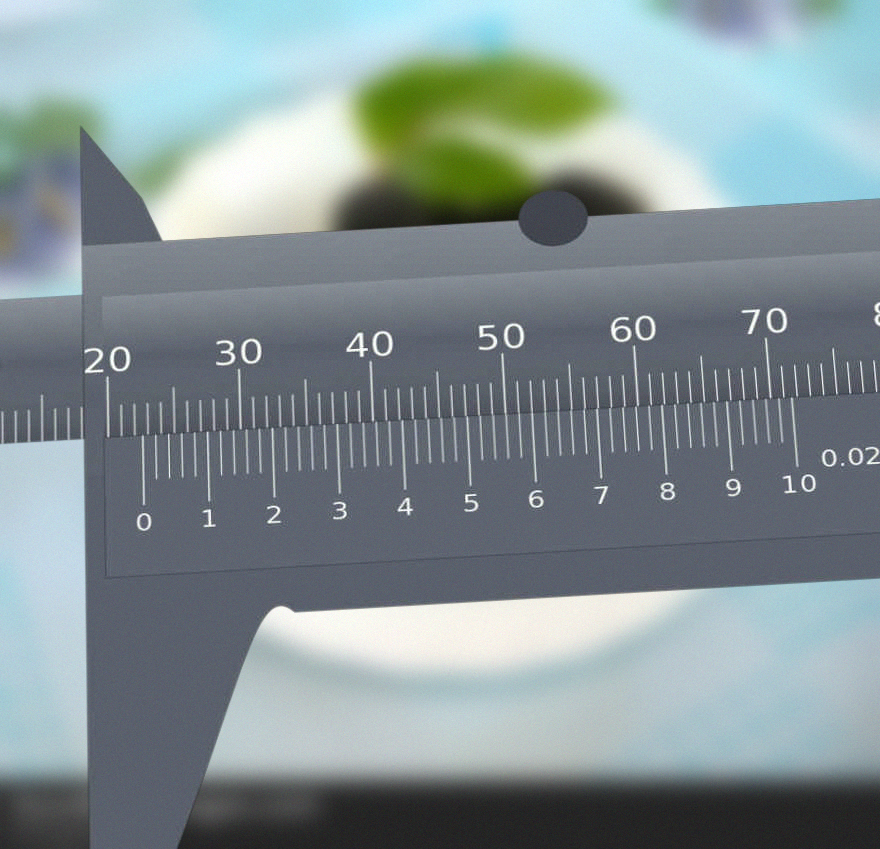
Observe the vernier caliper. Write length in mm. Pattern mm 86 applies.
mm 22.6
